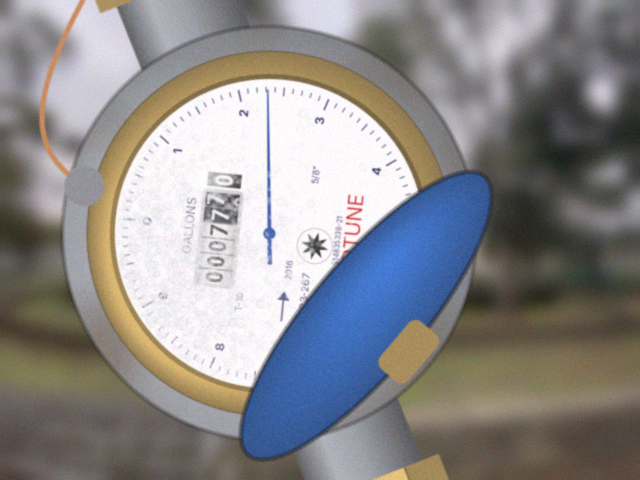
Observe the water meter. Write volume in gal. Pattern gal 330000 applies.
gal 7772.3
